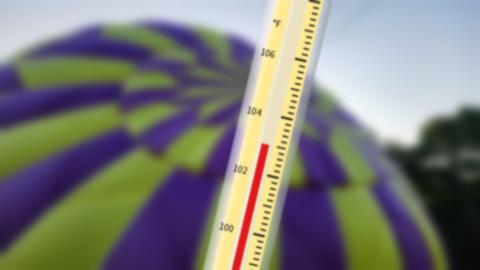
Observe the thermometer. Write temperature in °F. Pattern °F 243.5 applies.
°F 103
